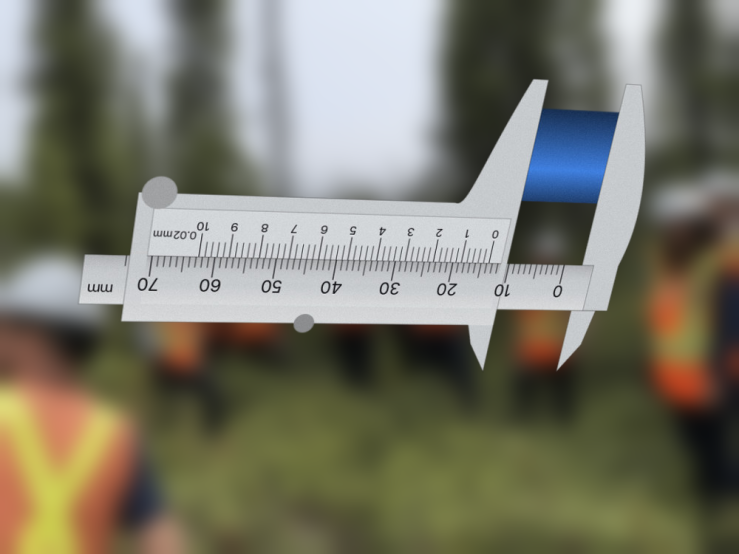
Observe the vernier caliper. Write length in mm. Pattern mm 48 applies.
mm 13.6
